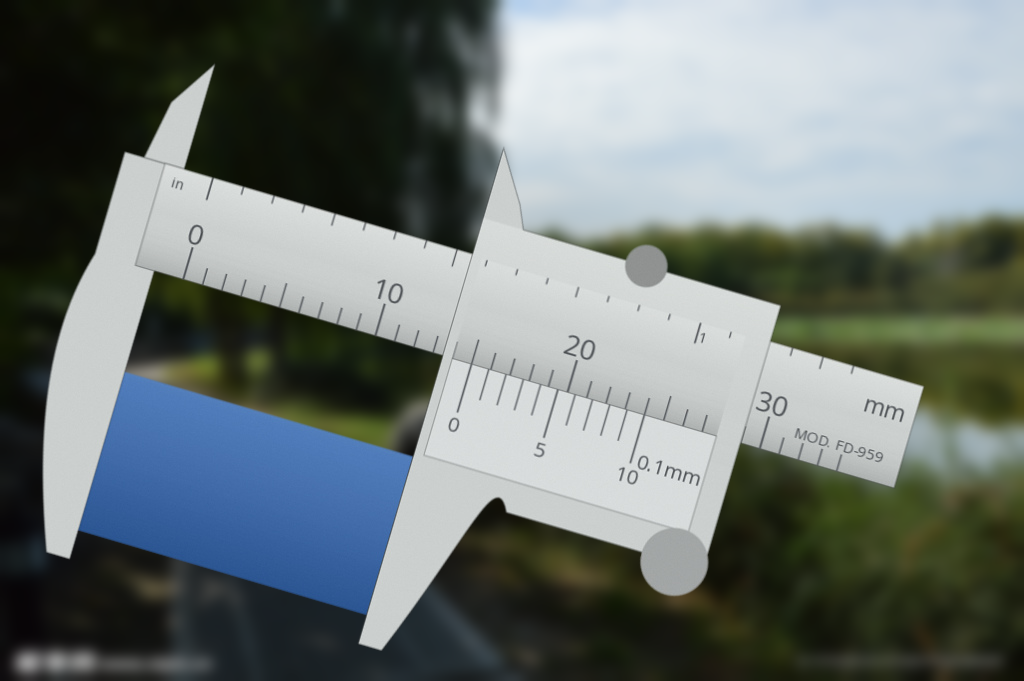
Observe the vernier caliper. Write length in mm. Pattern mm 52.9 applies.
mm 15.0
